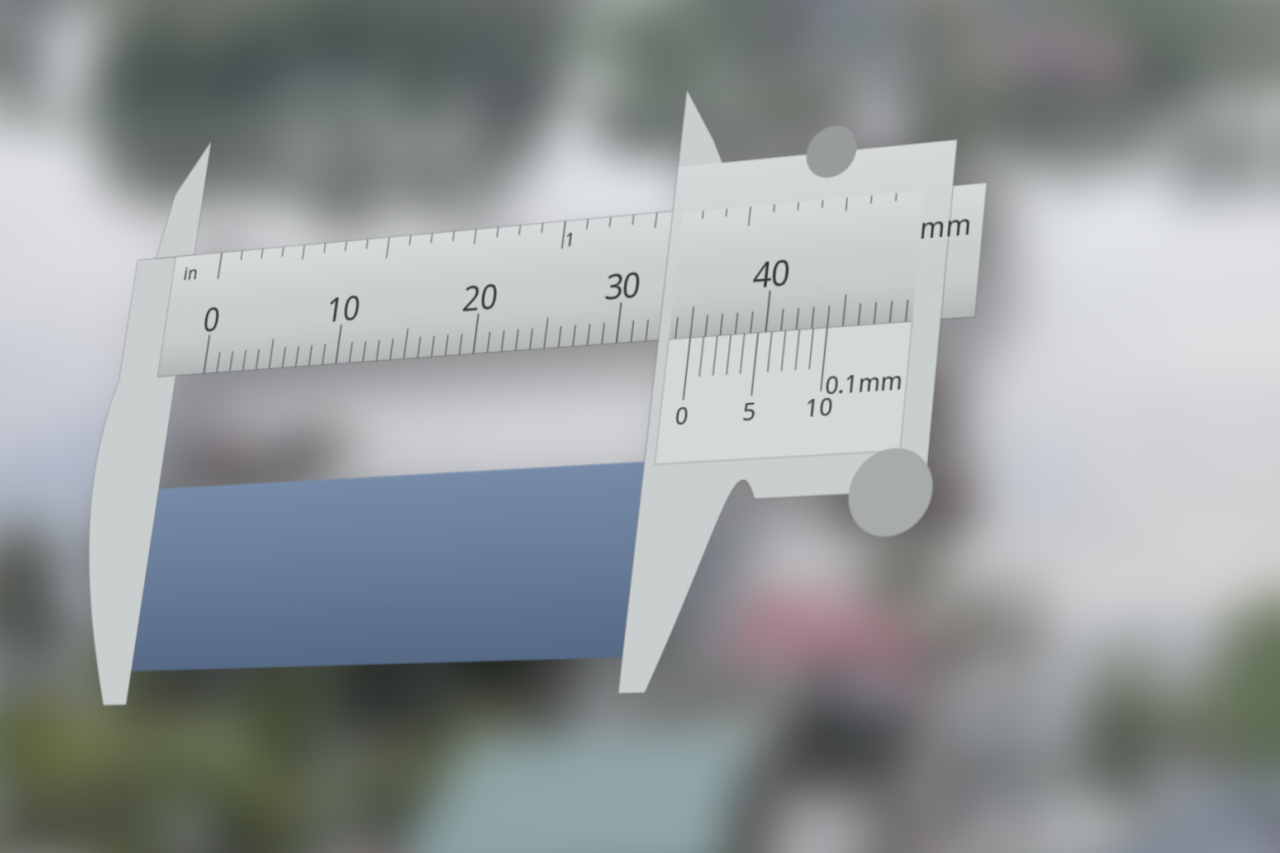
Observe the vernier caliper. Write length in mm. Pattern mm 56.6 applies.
mm 35.0
